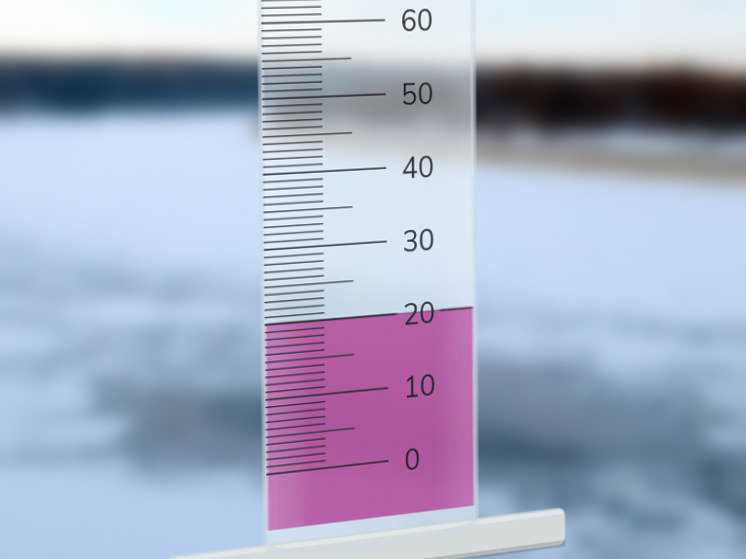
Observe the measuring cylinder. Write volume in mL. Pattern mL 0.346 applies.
mL 20
